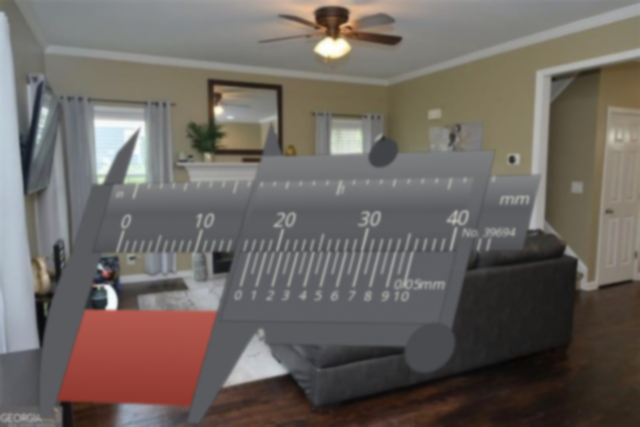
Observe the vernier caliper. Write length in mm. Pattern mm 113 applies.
mm 16.8
